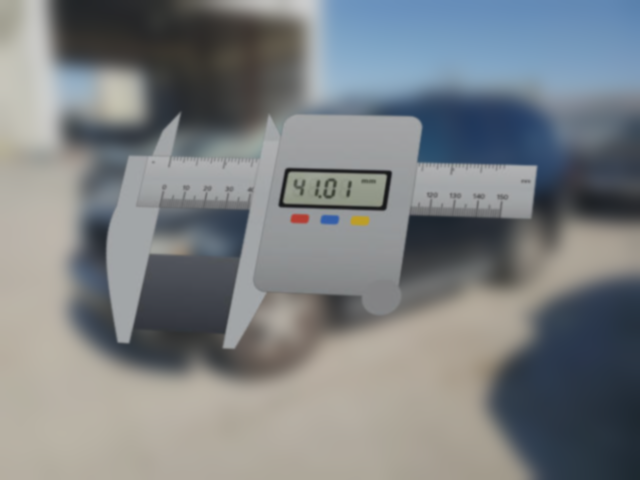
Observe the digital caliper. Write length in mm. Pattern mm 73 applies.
mm 41.01
